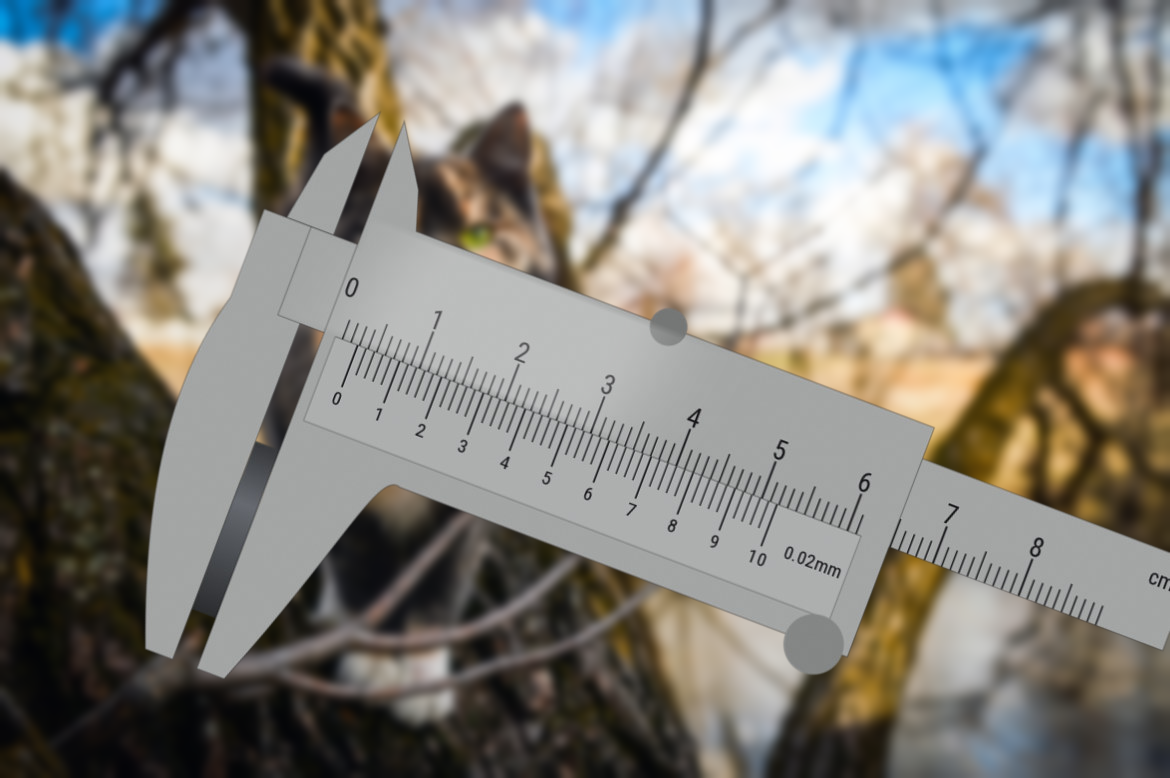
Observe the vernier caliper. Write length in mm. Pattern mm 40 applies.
mm 2.8
